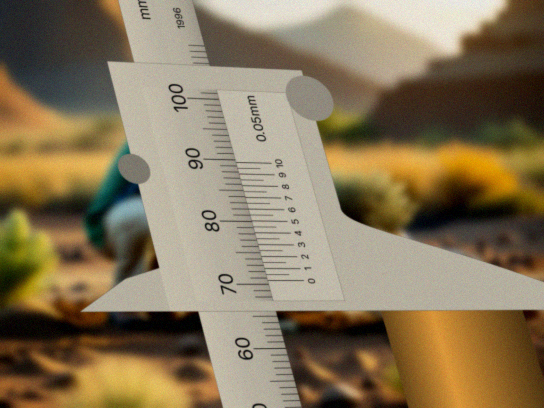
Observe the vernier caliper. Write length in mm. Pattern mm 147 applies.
mm 70.6
